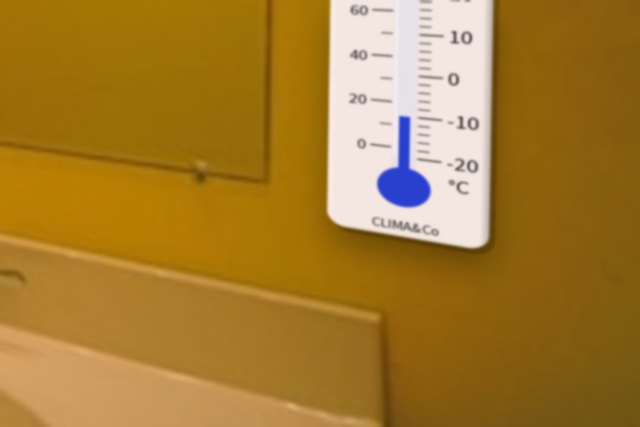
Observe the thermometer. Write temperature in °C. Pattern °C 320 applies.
°C -10
